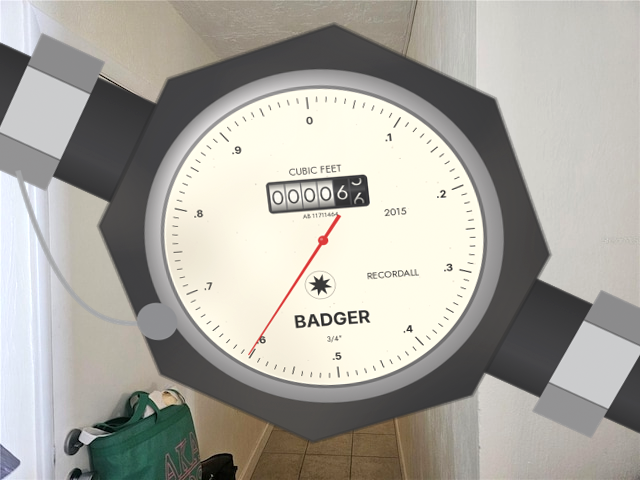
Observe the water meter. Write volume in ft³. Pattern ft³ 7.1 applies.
ft³ 65.60
